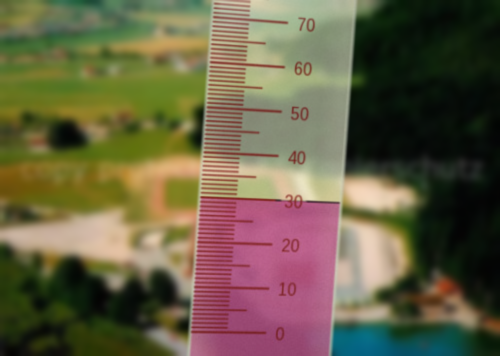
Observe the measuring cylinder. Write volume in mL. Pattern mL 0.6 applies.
mL 30
